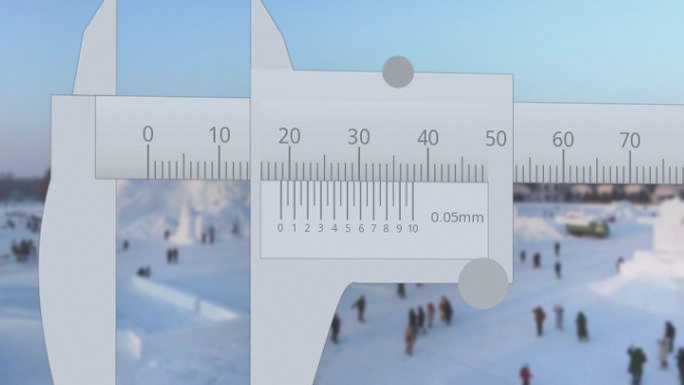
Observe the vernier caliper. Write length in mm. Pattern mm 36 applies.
mm 18.8
